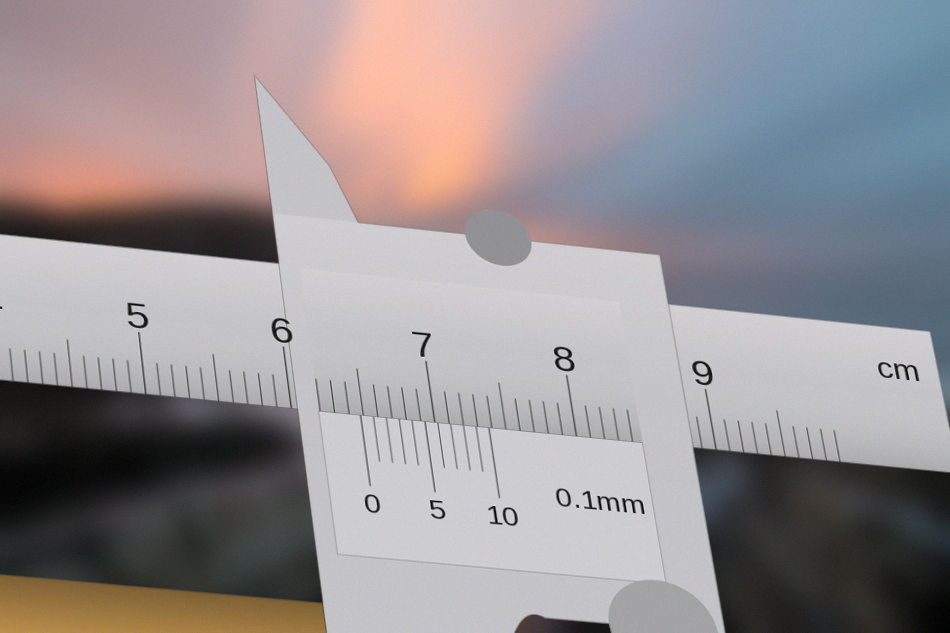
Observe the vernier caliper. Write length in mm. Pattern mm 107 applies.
mm 64.8
